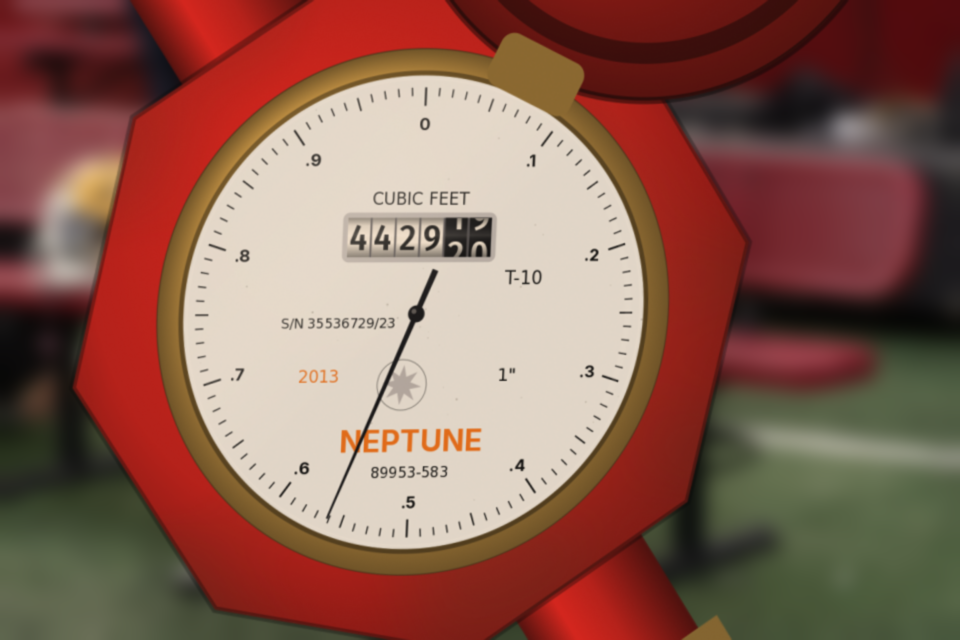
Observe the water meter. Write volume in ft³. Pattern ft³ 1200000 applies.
ft³ 442919.56
